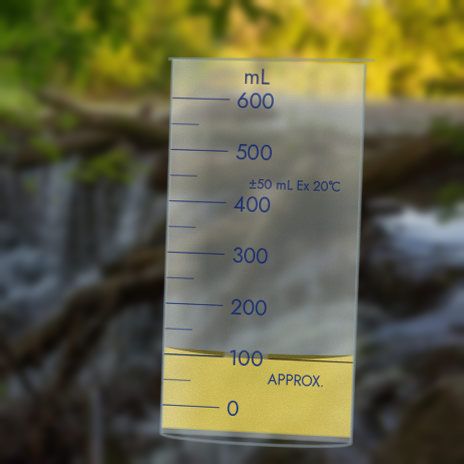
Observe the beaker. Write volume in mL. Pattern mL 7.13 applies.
mL 100
